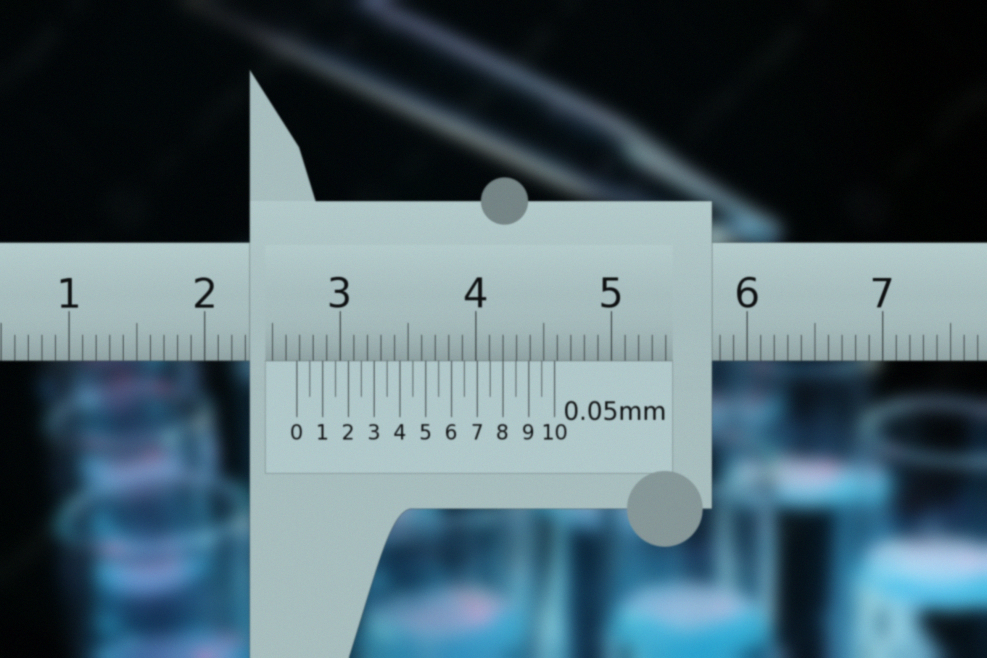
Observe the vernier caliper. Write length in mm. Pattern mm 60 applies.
mm 26.8
